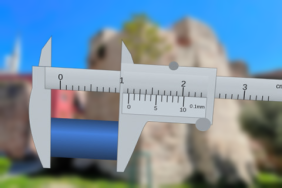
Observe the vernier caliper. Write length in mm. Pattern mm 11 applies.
mm 11.2
